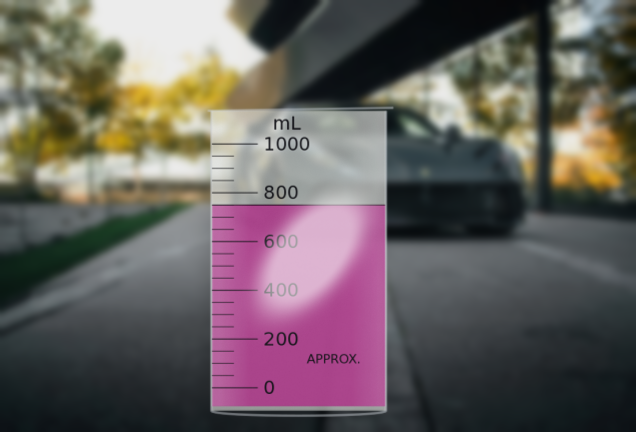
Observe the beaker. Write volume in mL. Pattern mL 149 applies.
mL 750
